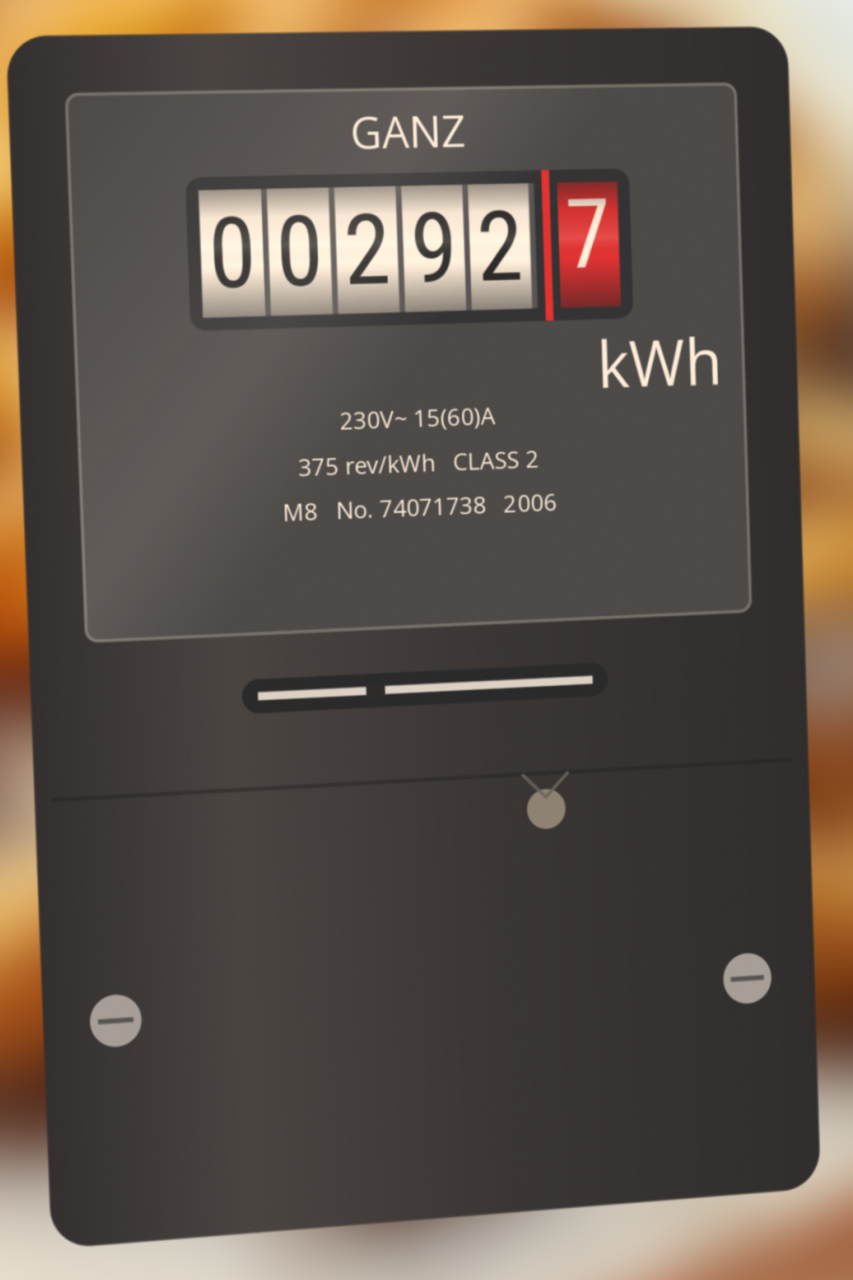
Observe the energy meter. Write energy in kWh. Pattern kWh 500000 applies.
kWh 292.7
